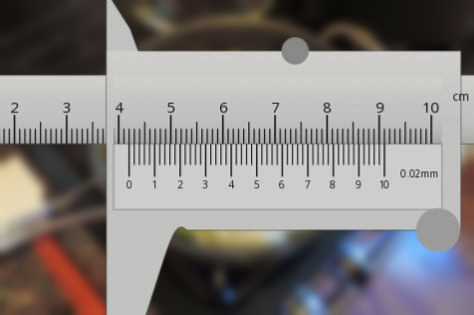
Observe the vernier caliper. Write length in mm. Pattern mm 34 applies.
mm 42.0
